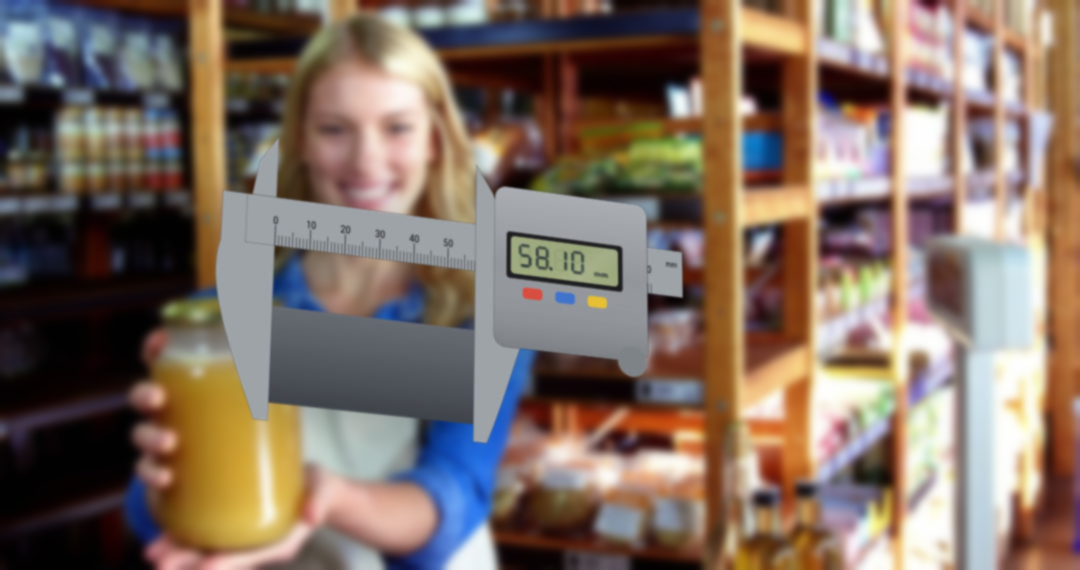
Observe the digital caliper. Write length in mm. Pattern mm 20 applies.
mm 58.10
